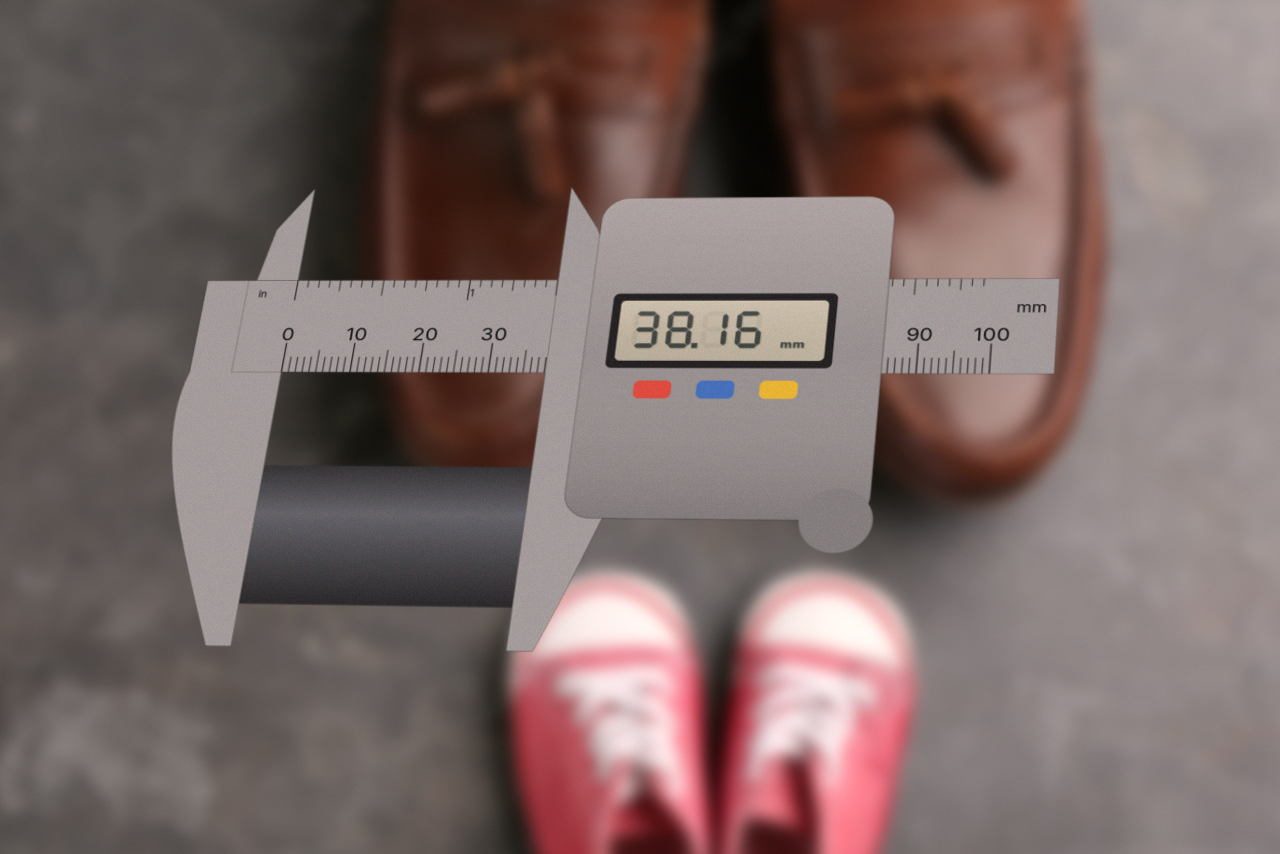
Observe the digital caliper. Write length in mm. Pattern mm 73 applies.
mm 38.16
